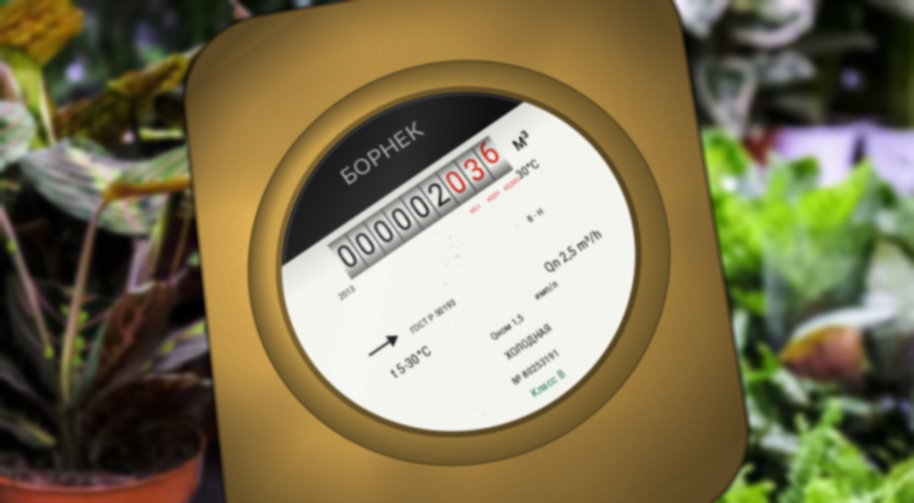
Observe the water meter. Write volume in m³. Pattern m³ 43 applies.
m³ 2.036
